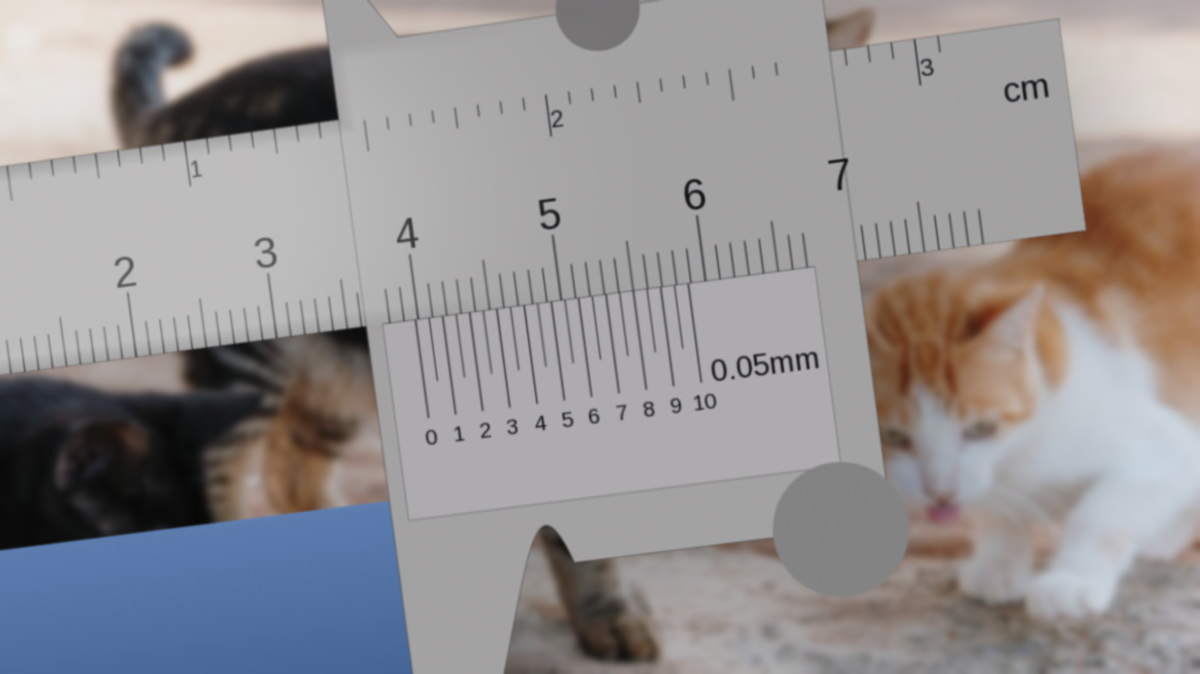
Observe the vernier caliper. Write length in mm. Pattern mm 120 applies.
mm 39.8
